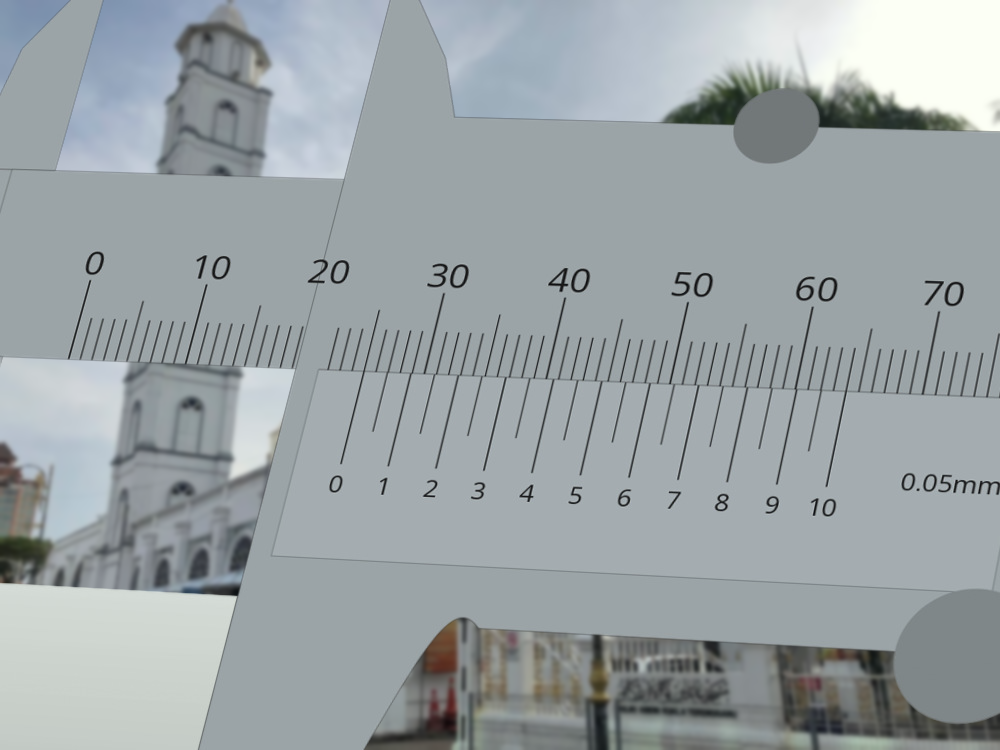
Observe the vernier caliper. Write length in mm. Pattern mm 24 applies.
mm 25.0
